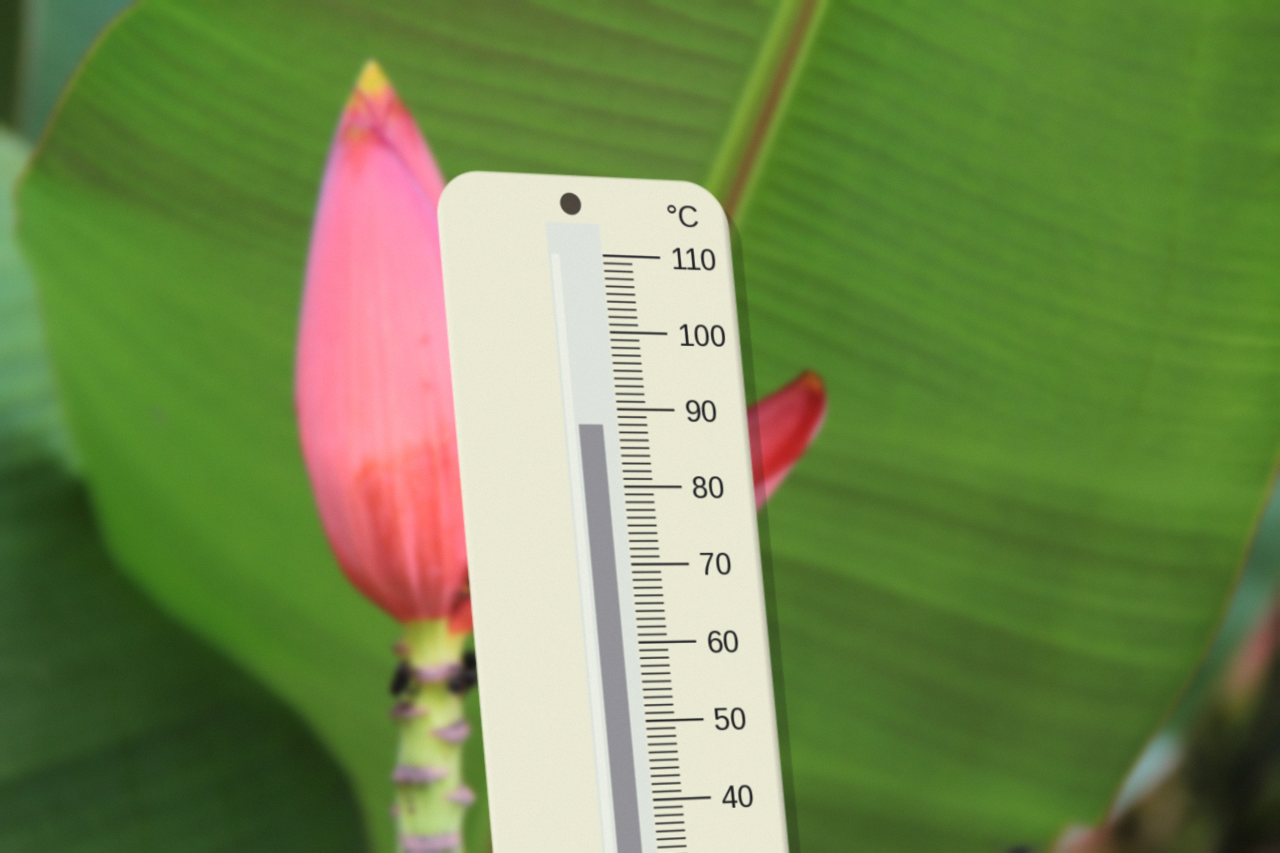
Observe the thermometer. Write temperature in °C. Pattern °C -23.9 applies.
°C 88
